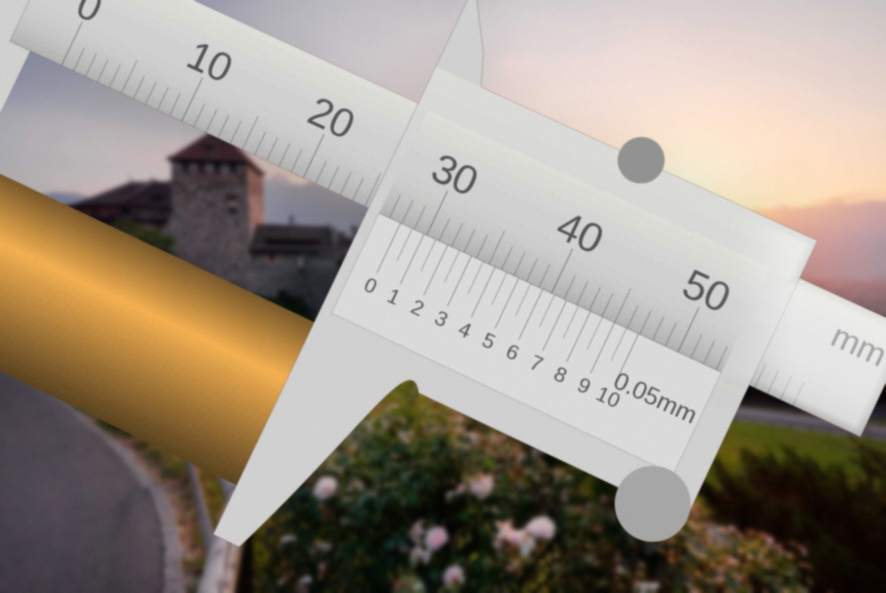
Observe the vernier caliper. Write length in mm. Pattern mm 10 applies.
mm 27.9
